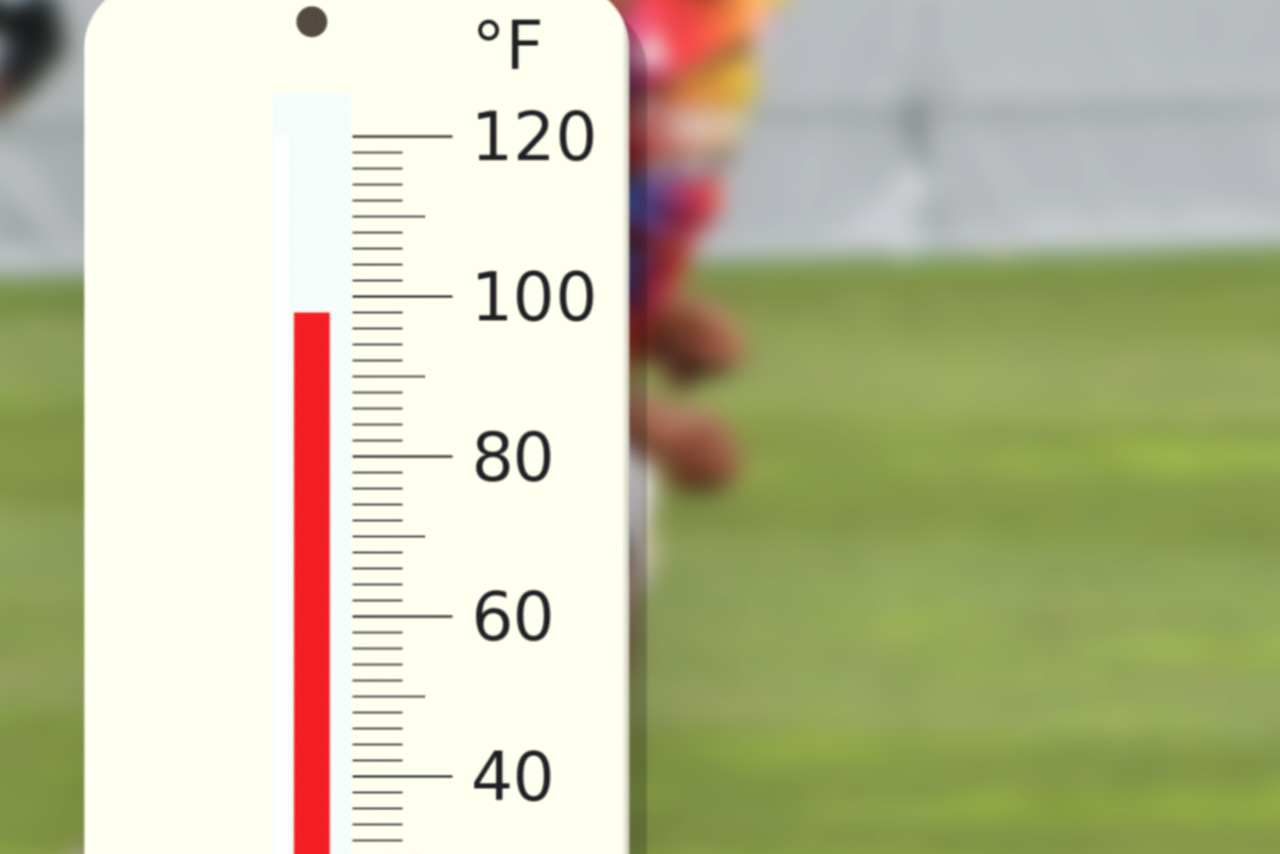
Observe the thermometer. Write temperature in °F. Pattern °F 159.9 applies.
°F 98
